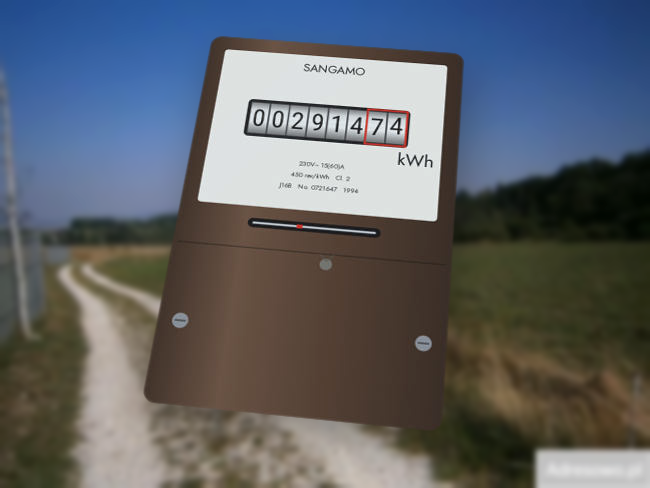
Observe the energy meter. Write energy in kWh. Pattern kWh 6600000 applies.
kWh 2914.74
